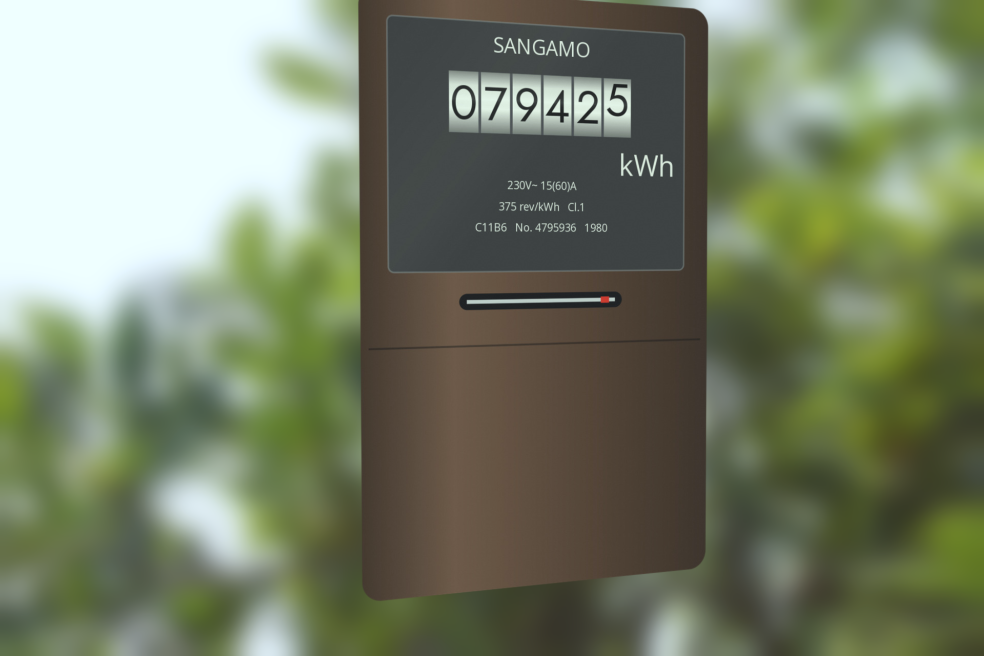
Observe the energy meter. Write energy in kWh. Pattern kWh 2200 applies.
kWh 79425
